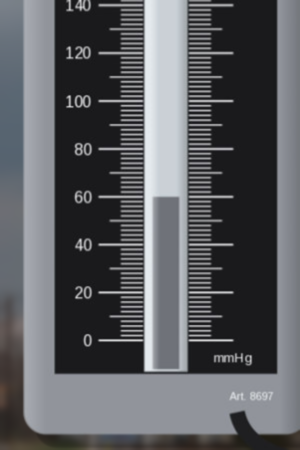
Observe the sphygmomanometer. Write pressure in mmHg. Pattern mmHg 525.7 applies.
mmHg 60
